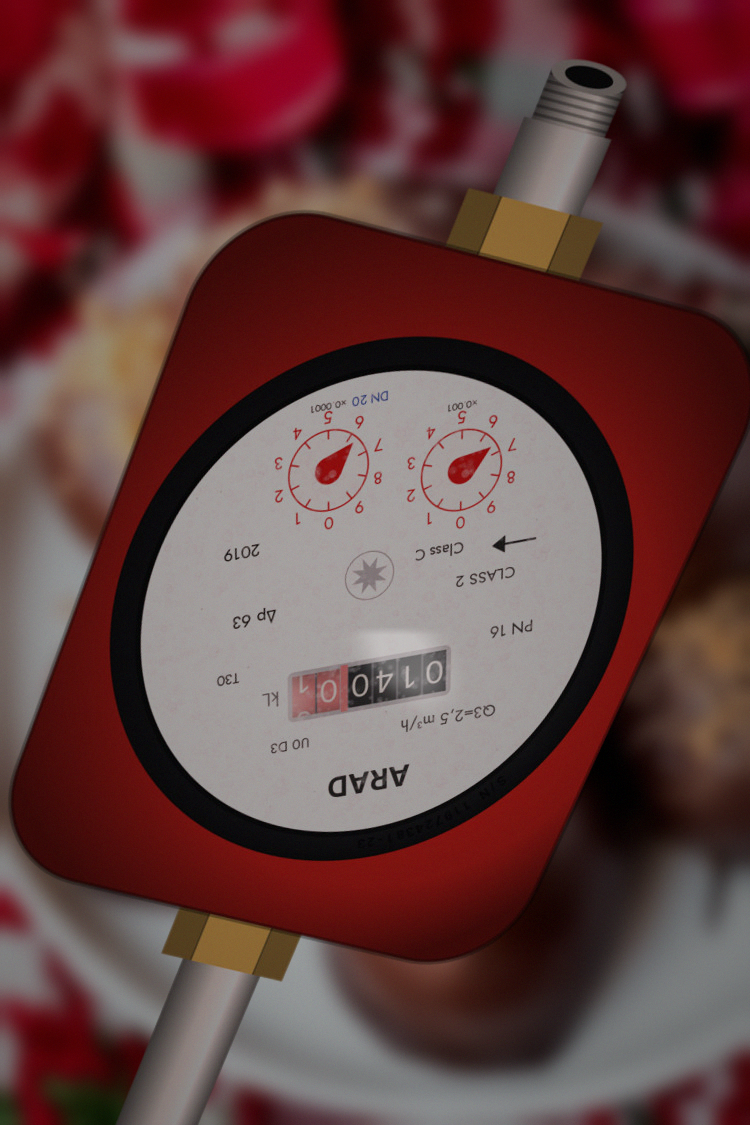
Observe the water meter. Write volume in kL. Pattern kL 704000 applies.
kL 140.0066
